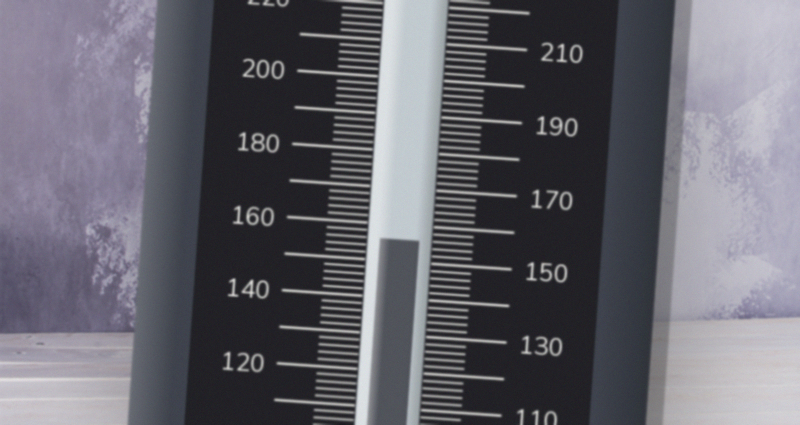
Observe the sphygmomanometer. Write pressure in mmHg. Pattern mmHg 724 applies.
mmHg 156
